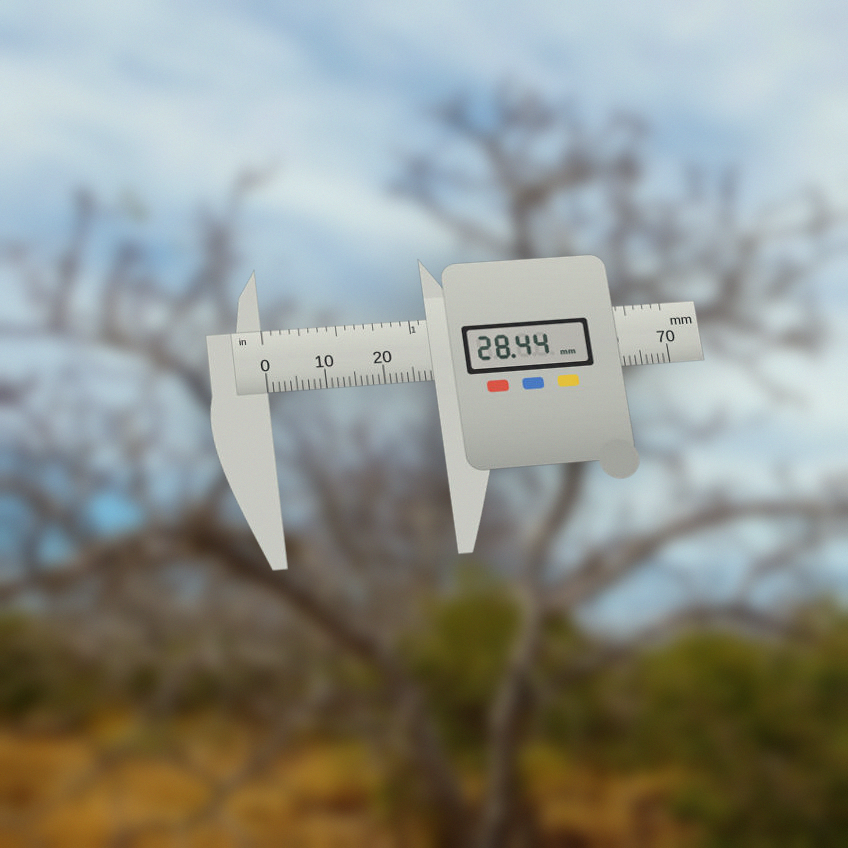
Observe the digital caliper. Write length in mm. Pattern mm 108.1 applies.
mm 28.44
